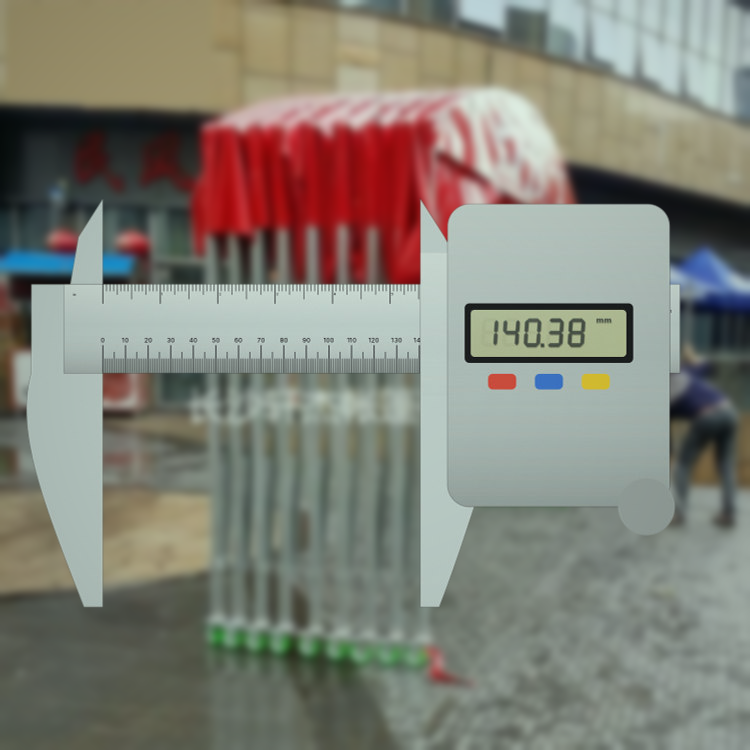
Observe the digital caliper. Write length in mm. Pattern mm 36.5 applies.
mm 140.38
